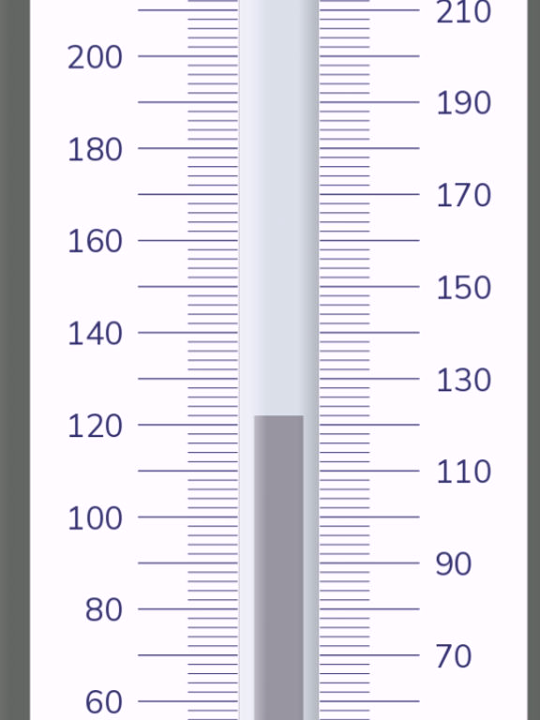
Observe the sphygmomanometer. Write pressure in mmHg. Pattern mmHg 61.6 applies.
mmHg 122
